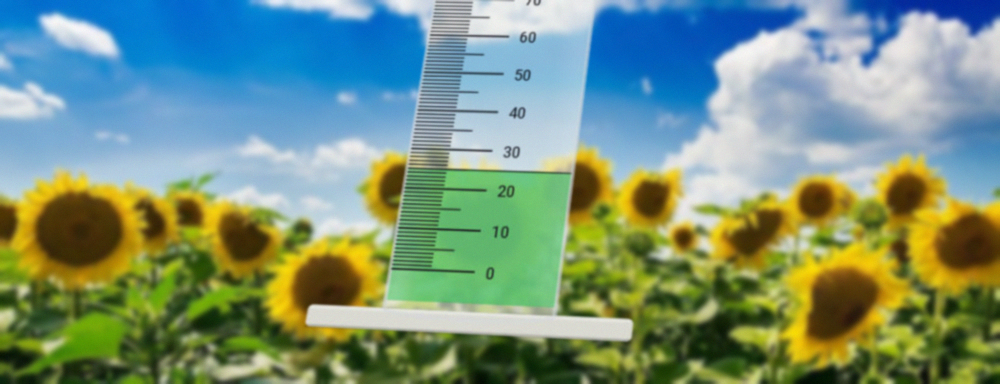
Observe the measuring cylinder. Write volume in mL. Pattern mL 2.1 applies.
mL 25
